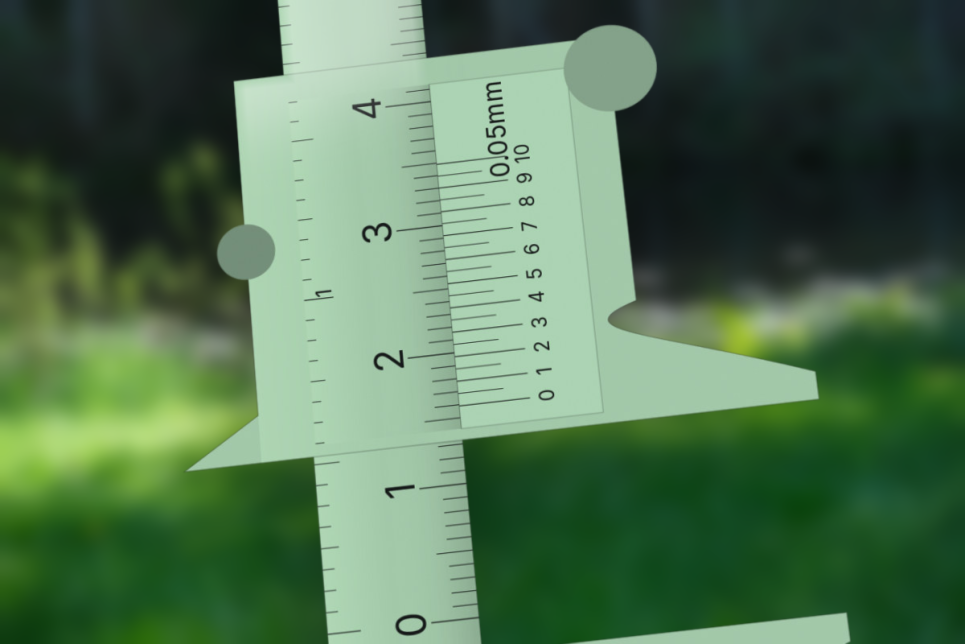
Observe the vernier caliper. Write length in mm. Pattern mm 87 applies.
mm 15.9
